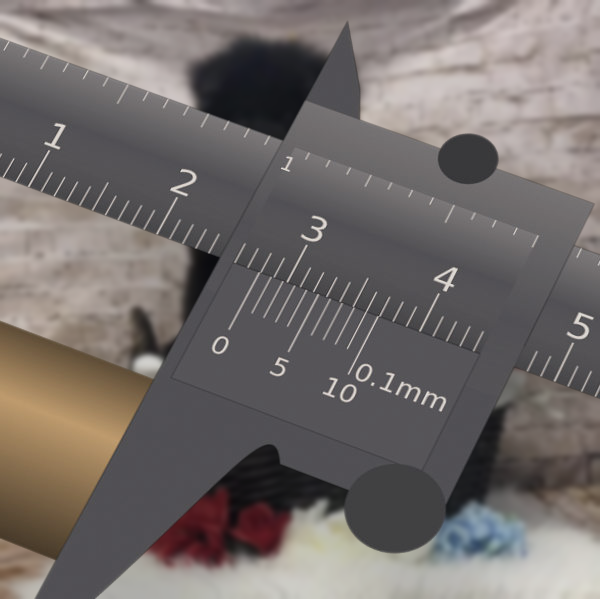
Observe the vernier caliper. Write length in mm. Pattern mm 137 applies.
mm 27.9
